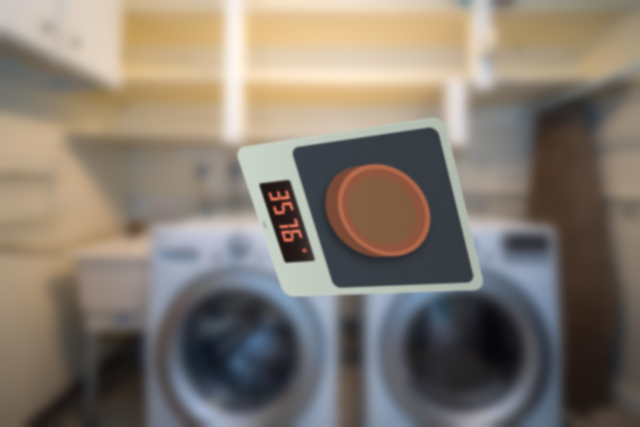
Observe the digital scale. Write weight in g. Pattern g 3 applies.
g 3576
